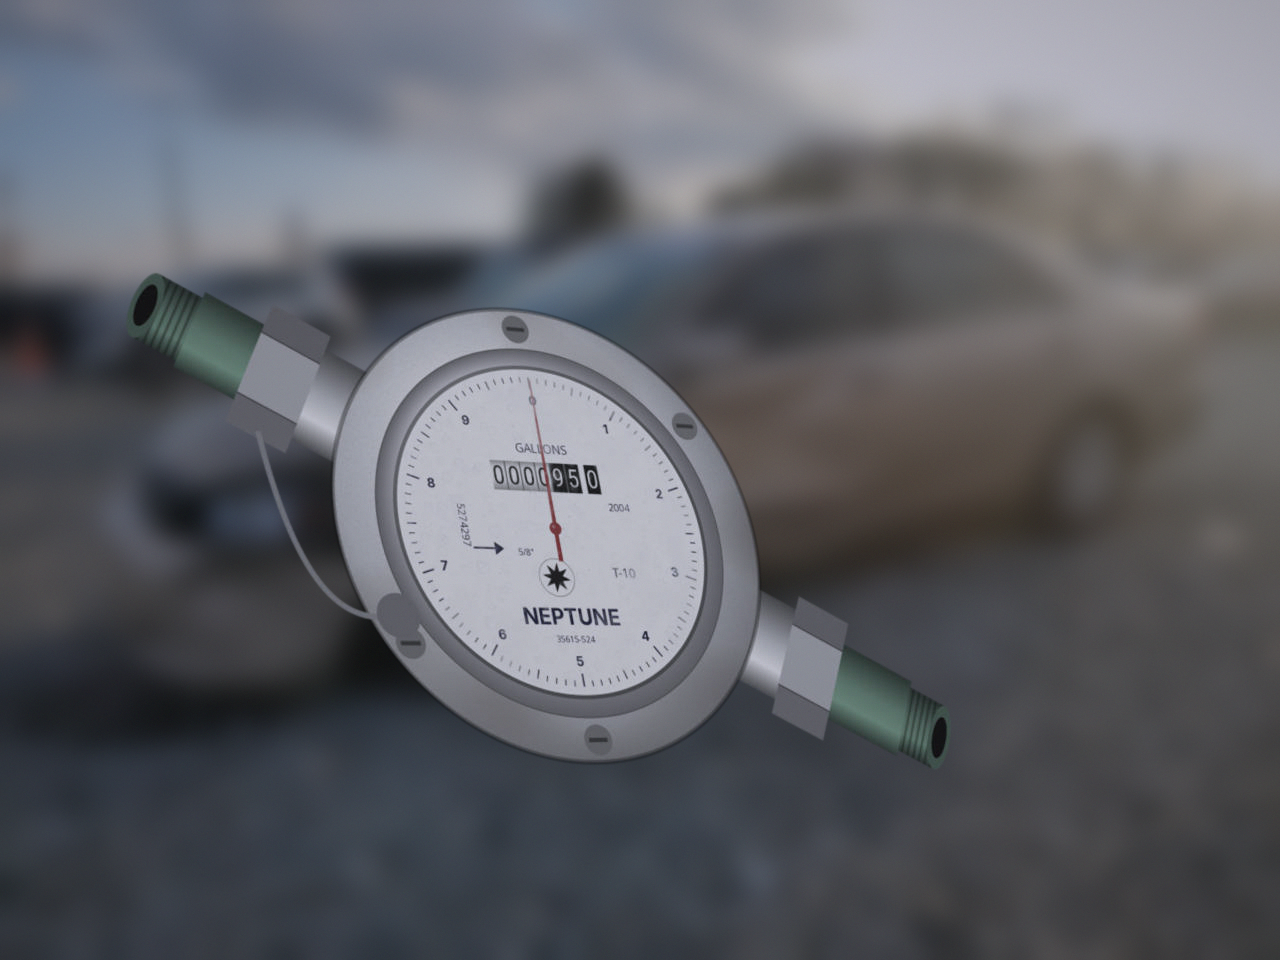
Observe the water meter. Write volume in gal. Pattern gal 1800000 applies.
gal 950.0
